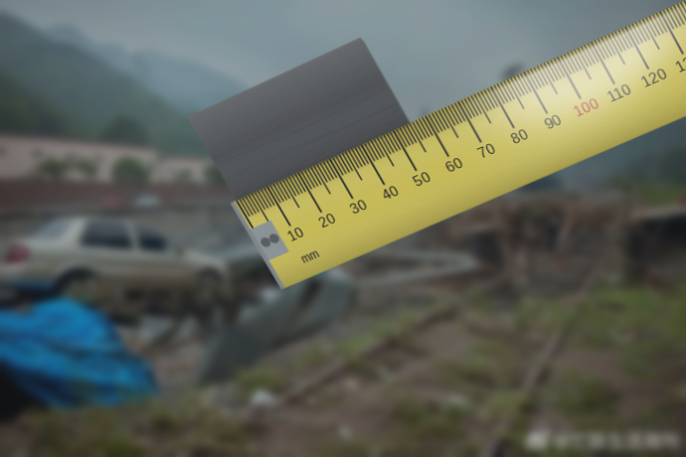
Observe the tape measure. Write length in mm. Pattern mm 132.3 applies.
mm 55
